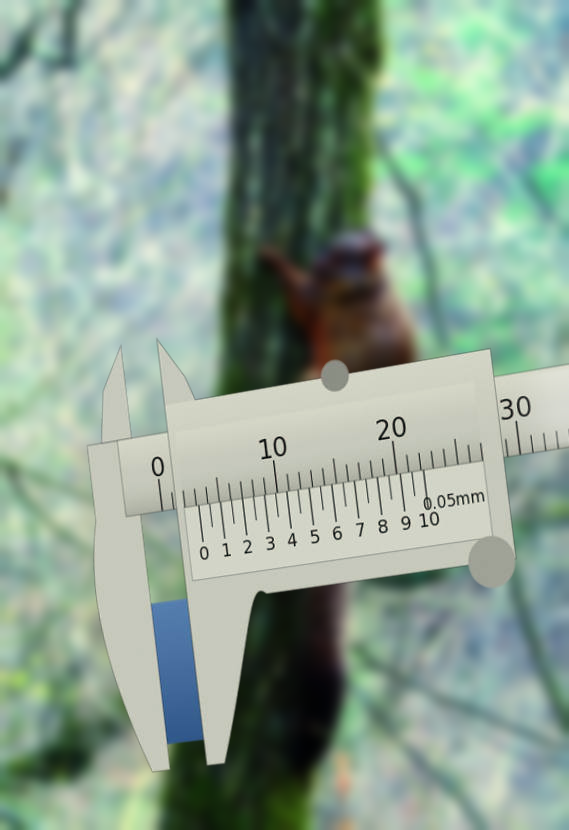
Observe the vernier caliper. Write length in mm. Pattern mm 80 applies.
mm 3.2
